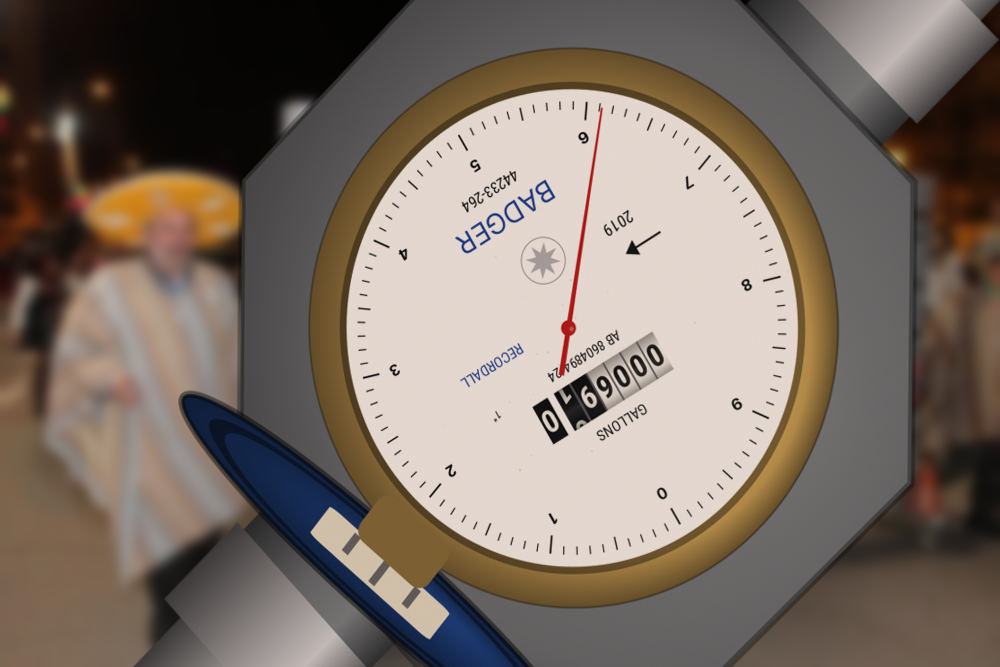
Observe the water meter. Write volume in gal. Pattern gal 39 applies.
gal 6906.1
